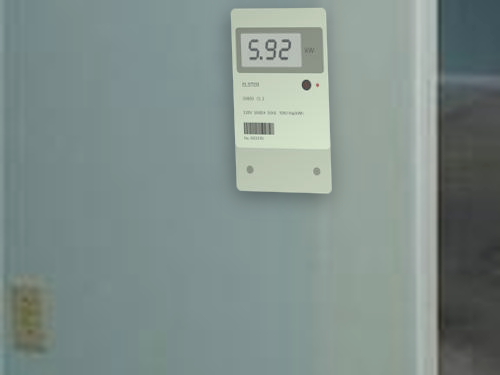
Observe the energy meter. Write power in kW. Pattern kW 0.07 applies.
kW 5.92
